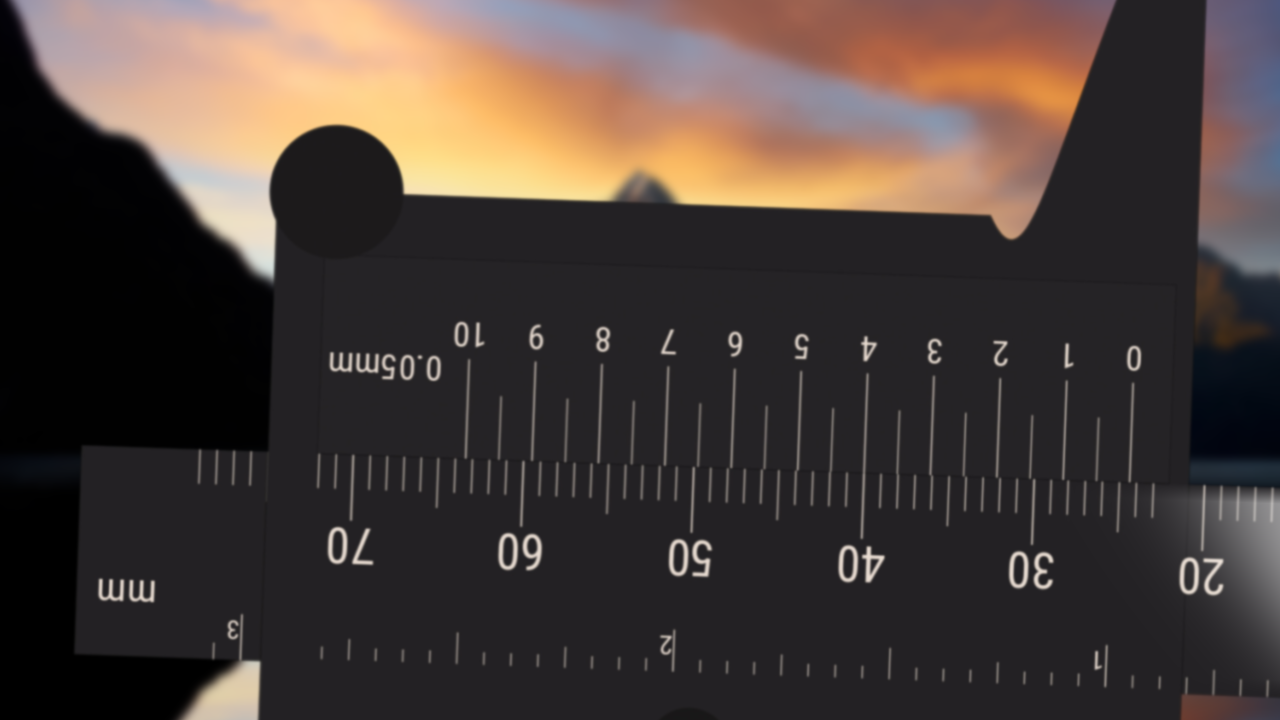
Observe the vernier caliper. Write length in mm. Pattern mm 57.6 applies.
mm 24.4
